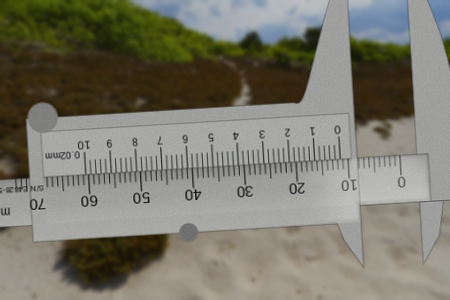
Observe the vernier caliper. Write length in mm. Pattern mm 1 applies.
mm 11.5
